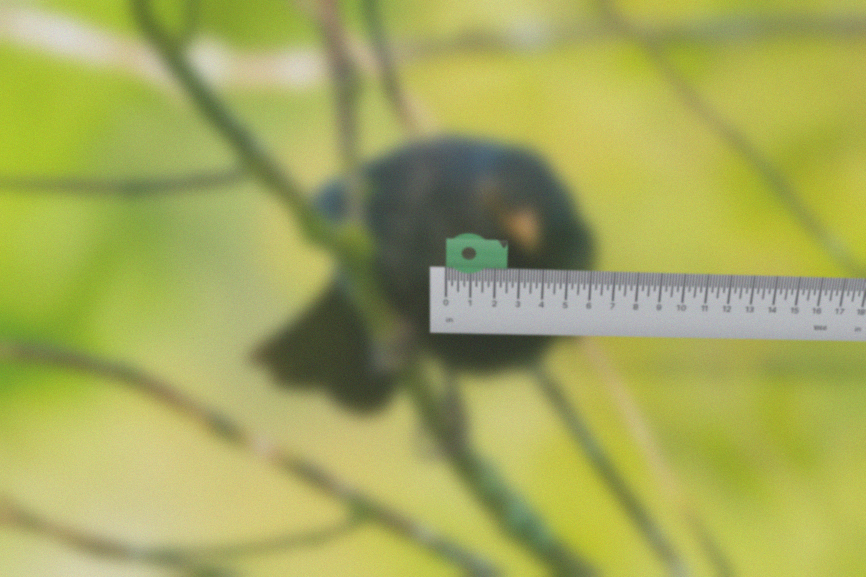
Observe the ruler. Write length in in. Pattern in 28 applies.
in 2.5
